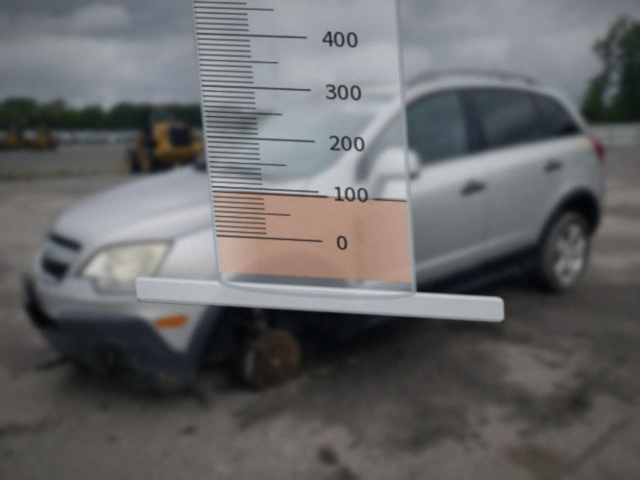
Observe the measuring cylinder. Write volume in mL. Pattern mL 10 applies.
mL 90
